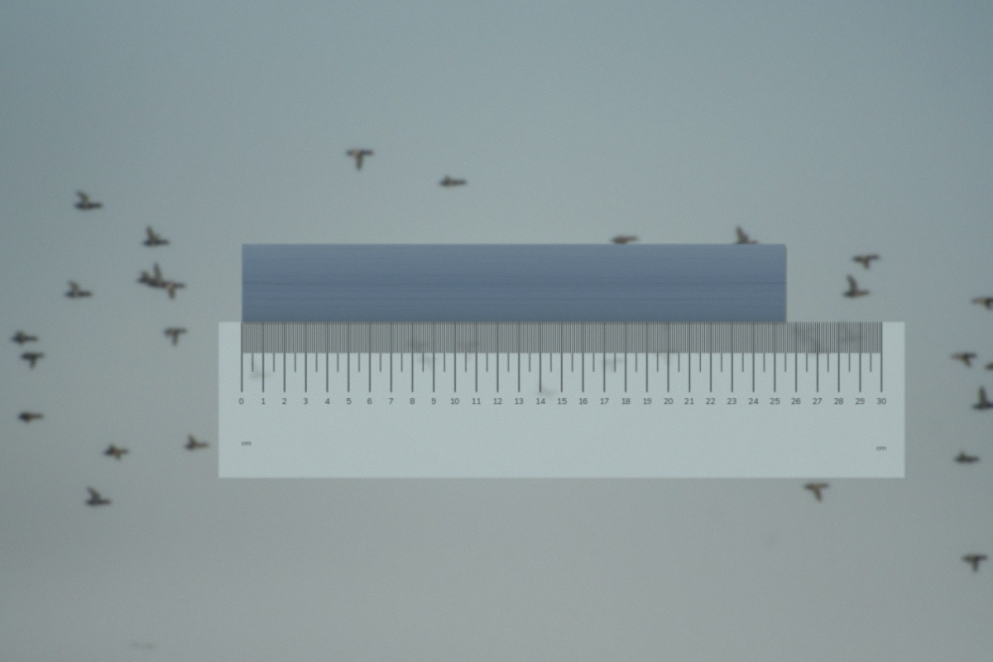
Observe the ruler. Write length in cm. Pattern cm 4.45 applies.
cm 25.5
